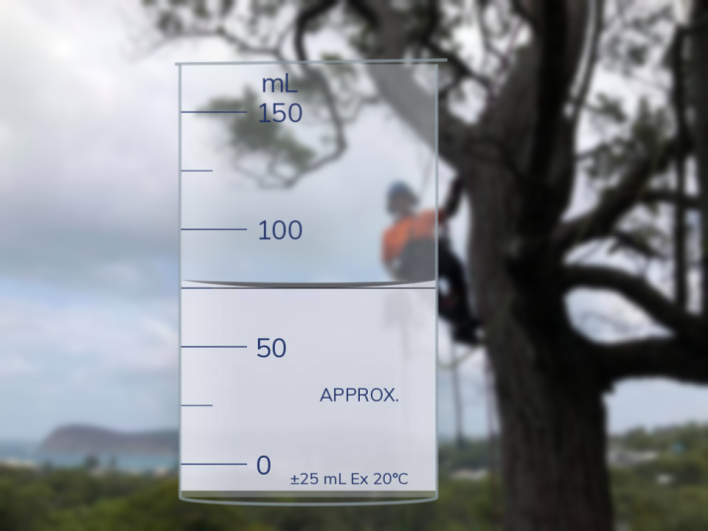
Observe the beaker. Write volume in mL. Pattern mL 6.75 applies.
mL 75
